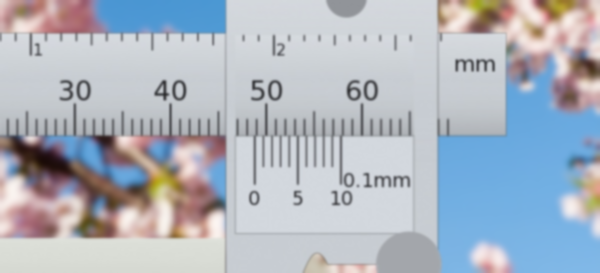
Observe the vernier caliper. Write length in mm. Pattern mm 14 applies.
mm 48.8
